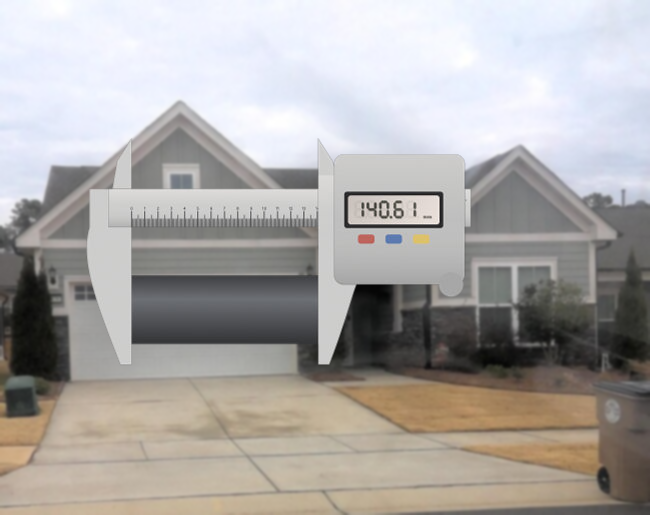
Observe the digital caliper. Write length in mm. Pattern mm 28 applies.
mm 140.61
